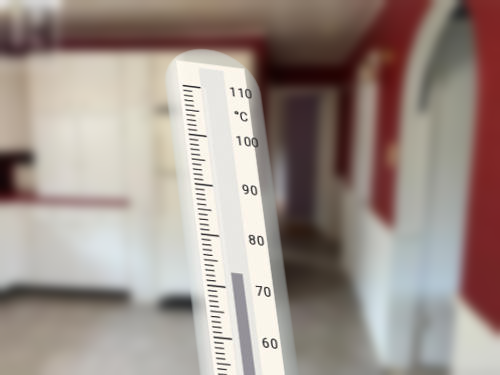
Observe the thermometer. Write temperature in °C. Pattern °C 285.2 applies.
°C 73
